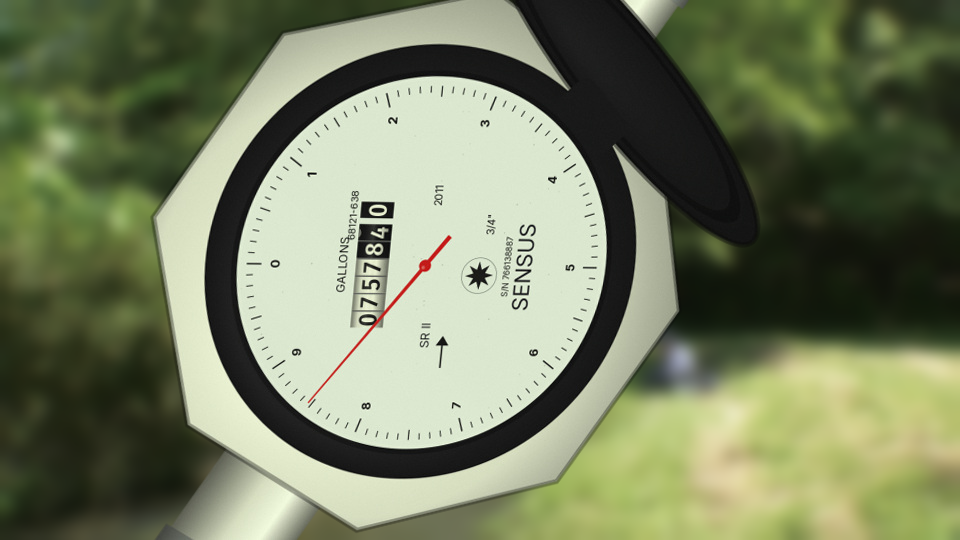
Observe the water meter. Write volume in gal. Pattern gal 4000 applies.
gal 757838.5
